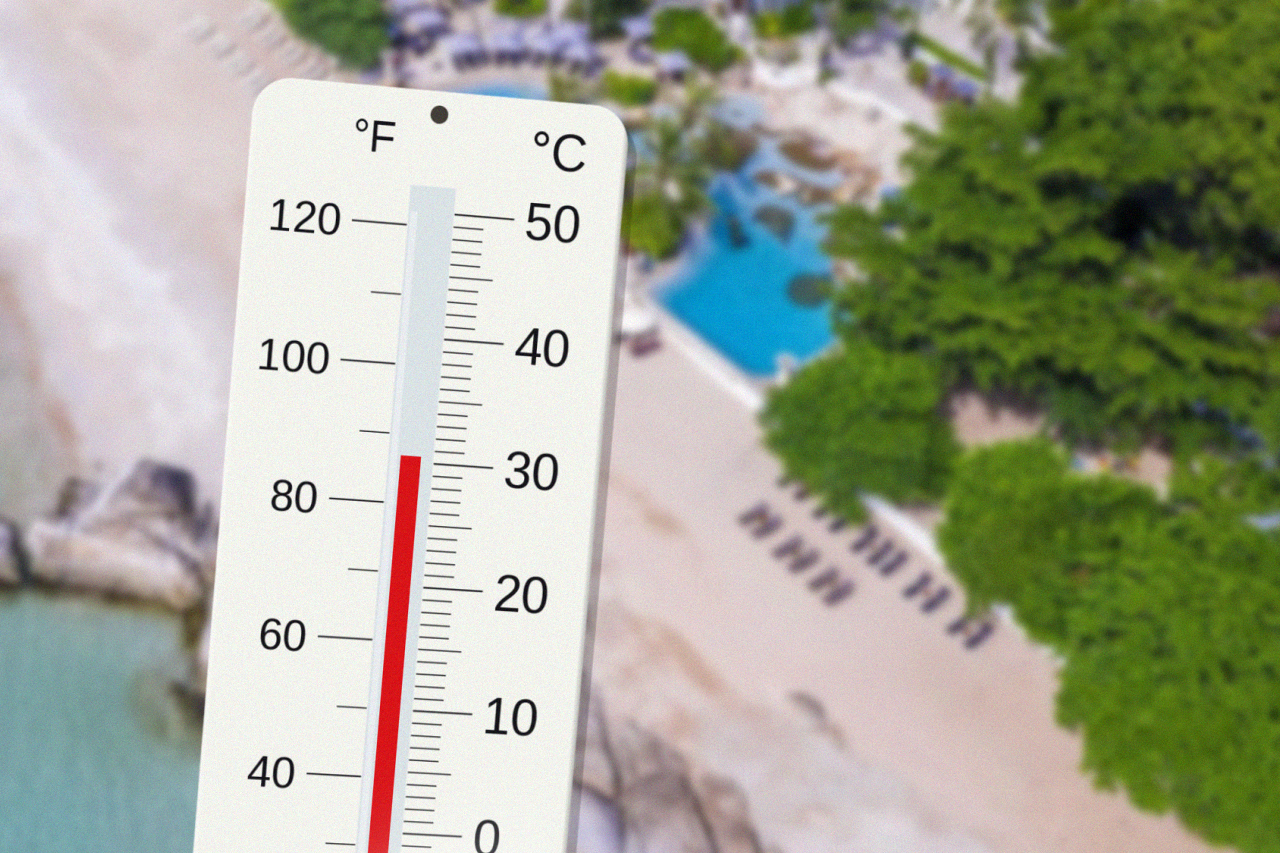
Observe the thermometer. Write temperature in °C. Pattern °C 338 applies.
°C 30.5
